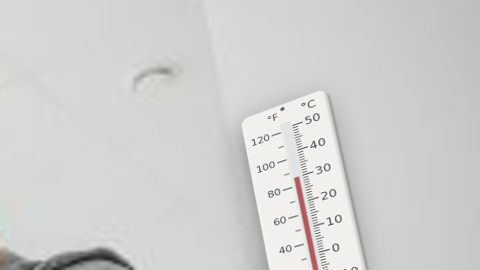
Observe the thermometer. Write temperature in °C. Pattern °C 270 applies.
°C 30
